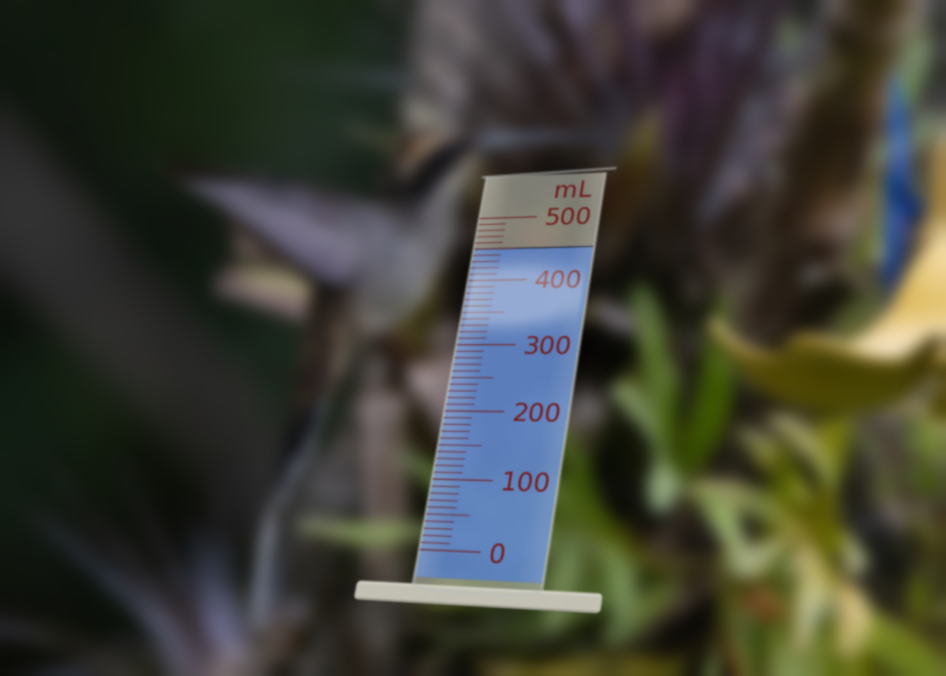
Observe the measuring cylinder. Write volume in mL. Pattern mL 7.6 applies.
mL 450
